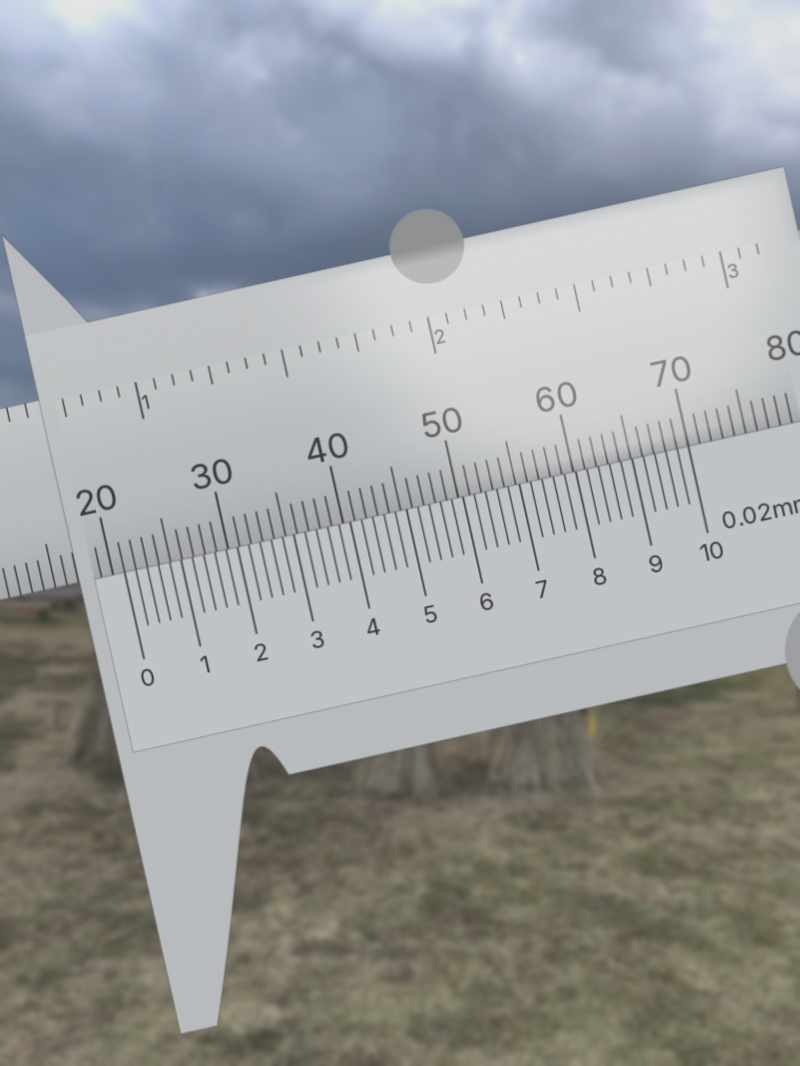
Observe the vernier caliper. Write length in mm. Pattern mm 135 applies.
mm 21.0
